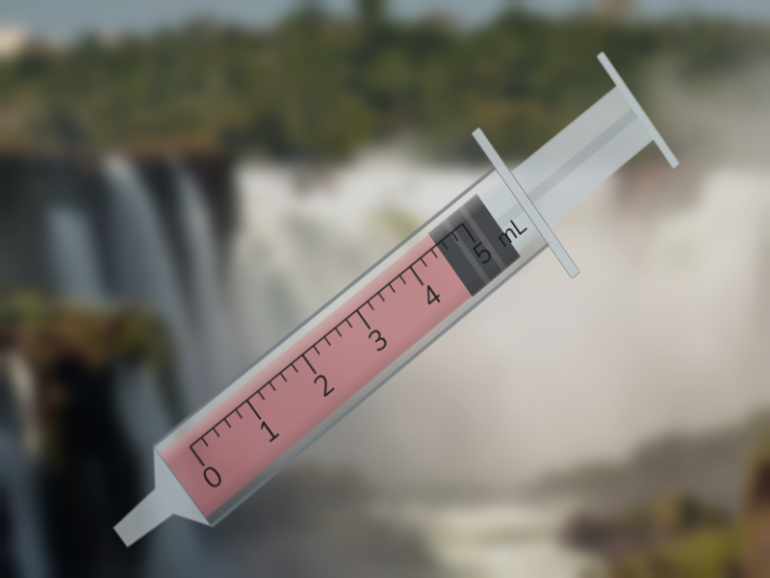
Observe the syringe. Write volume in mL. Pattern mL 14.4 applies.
mL 4.5
